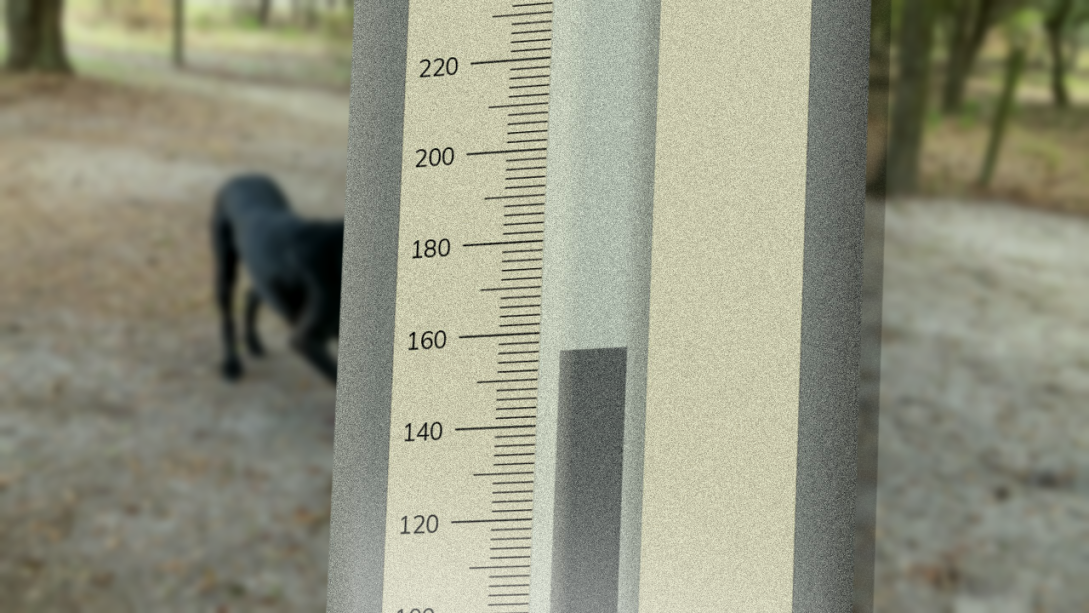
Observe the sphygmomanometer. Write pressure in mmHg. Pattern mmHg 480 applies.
mmHg 156
